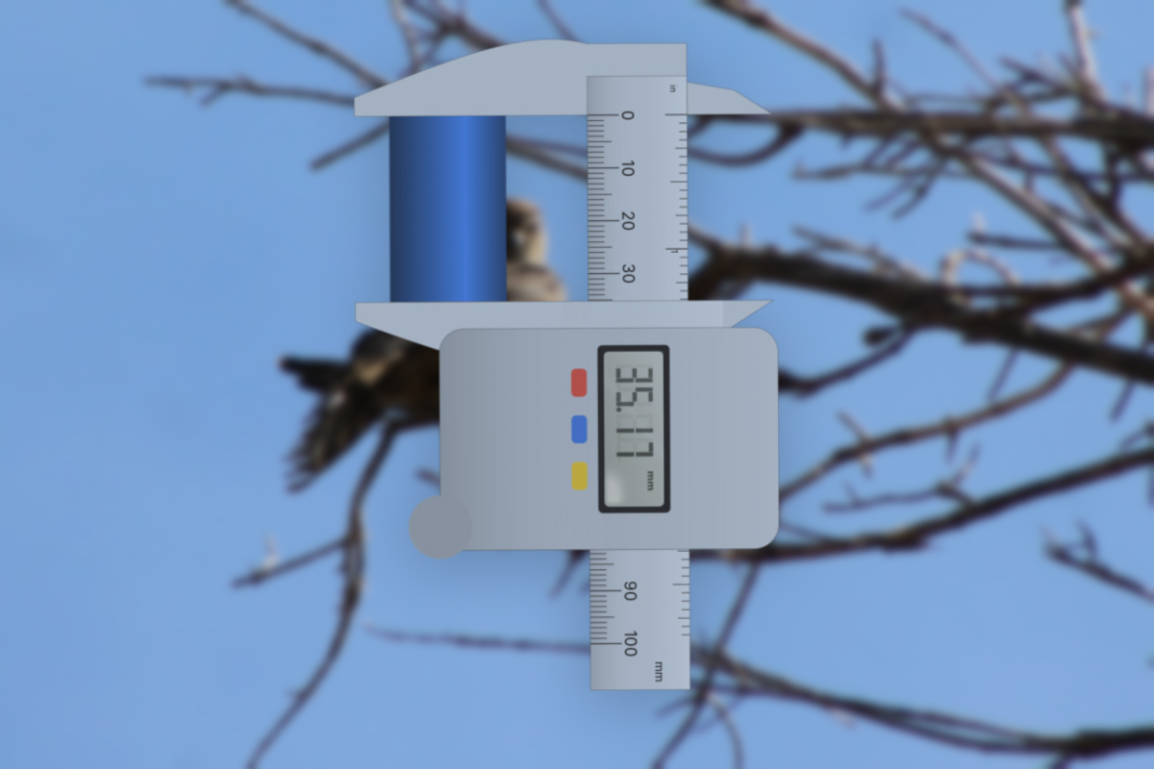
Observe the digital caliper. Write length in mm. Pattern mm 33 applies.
mm 35.17
